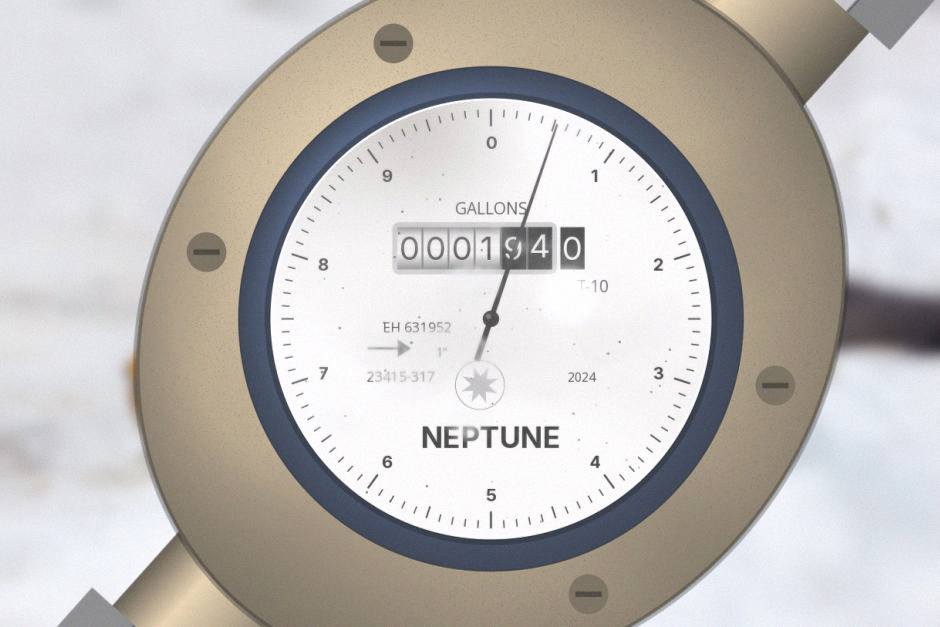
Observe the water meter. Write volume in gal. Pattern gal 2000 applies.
gal 1940.5
